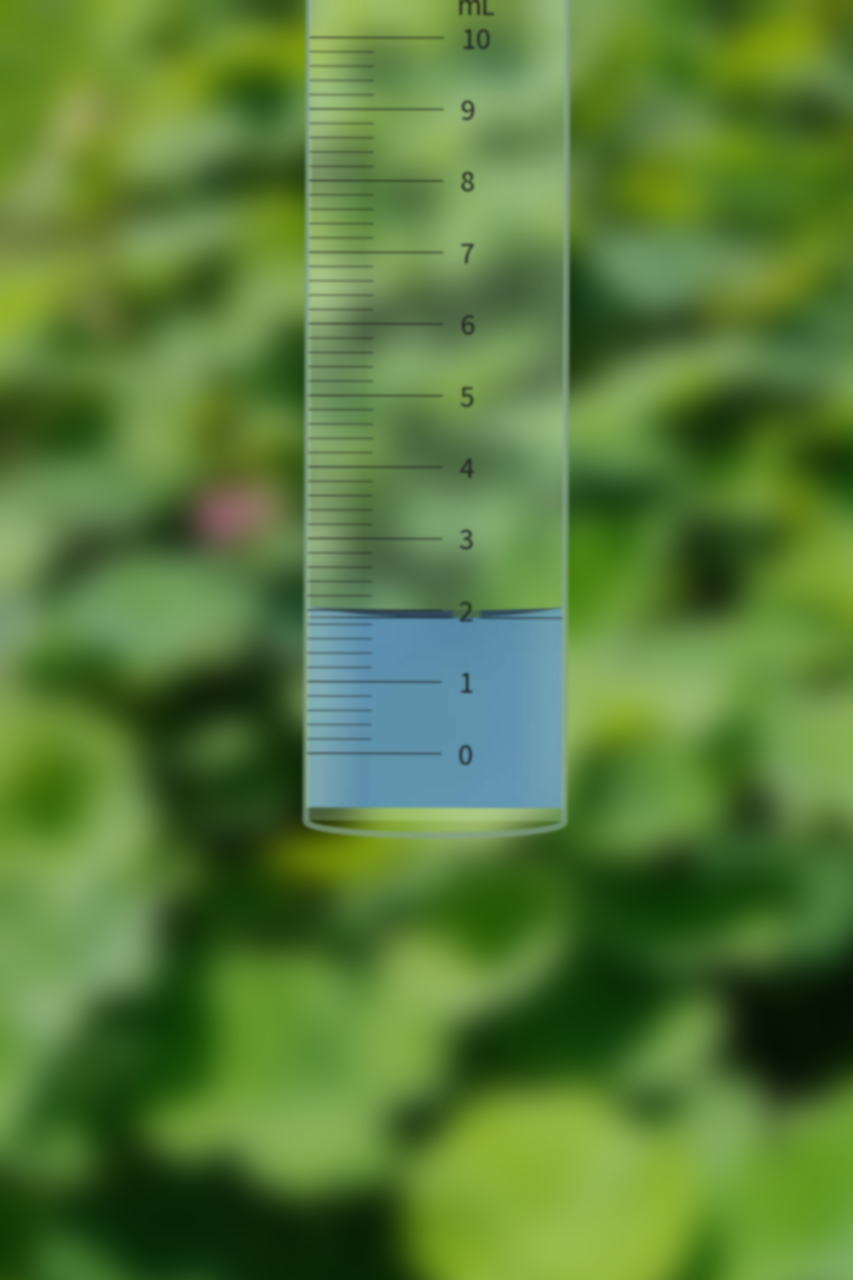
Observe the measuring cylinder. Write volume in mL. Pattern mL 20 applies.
mL 1.9
